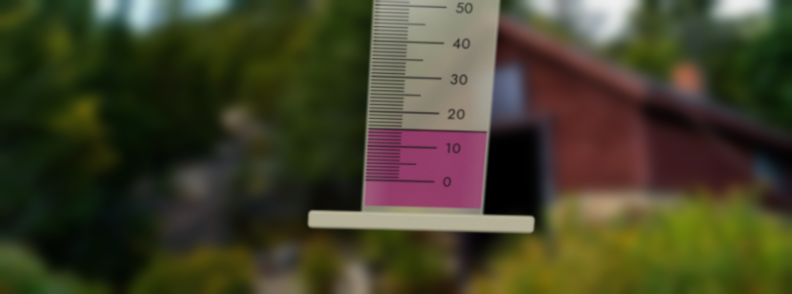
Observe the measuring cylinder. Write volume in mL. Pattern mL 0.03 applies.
mL 15
